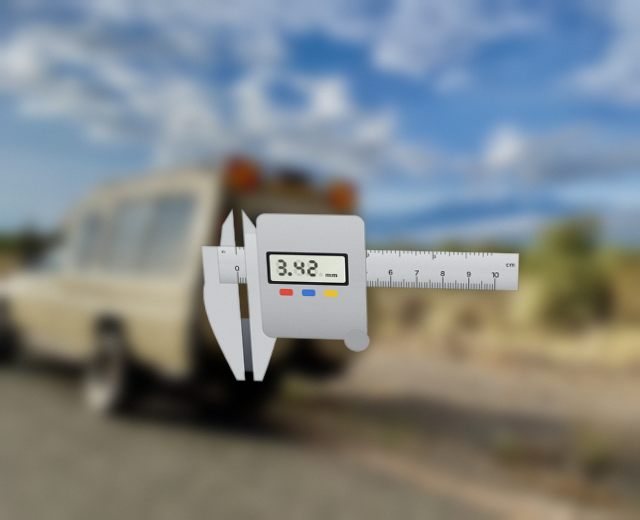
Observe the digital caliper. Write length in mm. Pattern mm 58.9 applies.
mm 3.42
